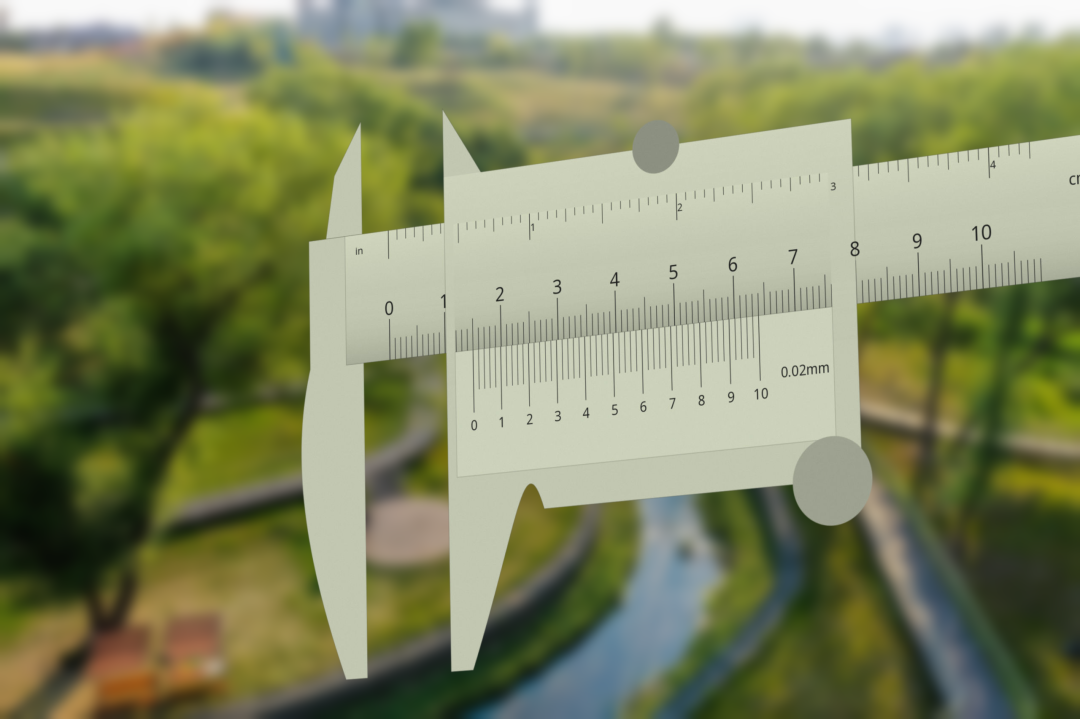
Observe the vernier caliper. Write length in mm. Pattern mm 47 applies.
mm 15.0
